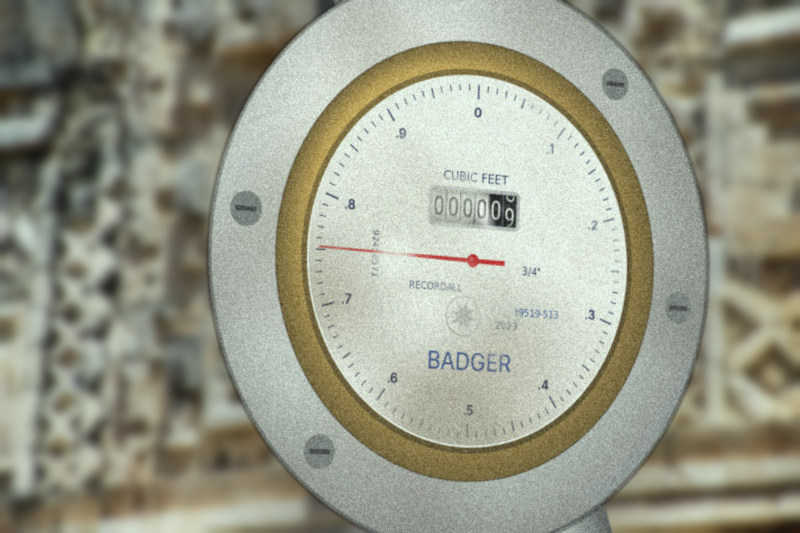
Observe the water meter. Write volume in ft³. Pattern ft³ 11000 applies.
ft³ 8.75
